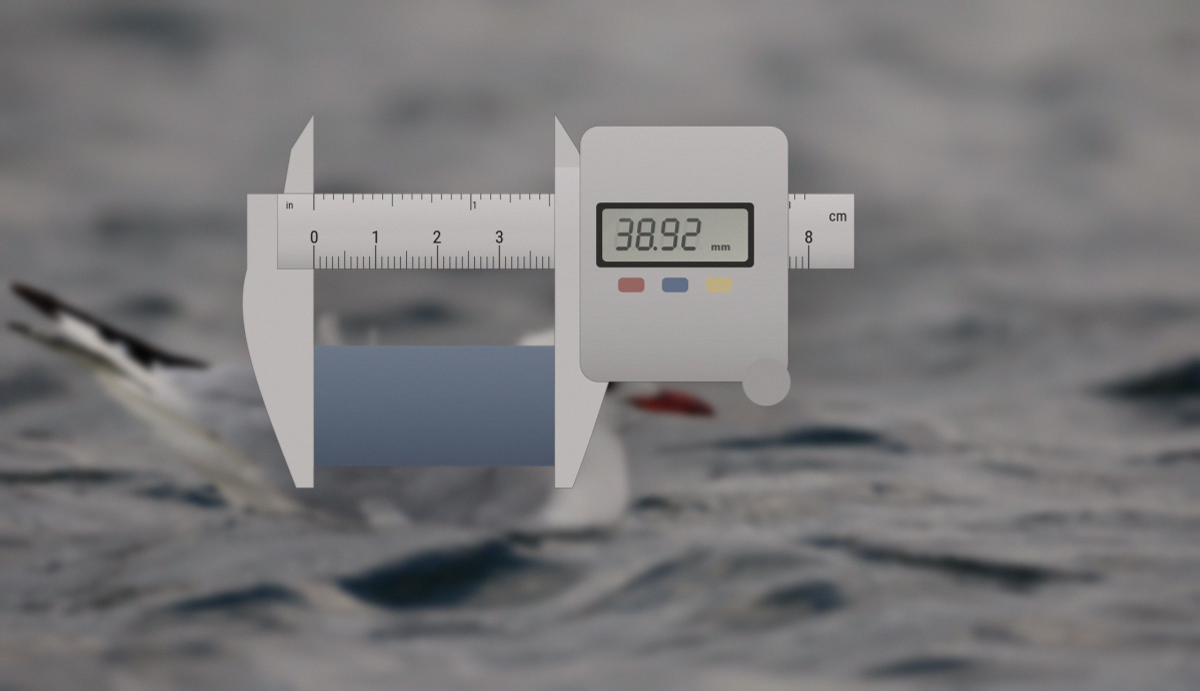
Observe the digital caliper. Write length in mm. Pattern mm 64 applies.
mm 38.92
